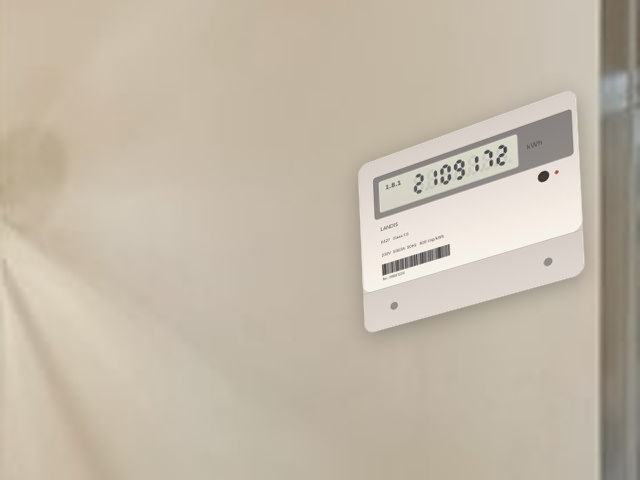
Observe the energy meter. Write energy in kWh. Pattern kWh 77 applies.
kWh 2109172
